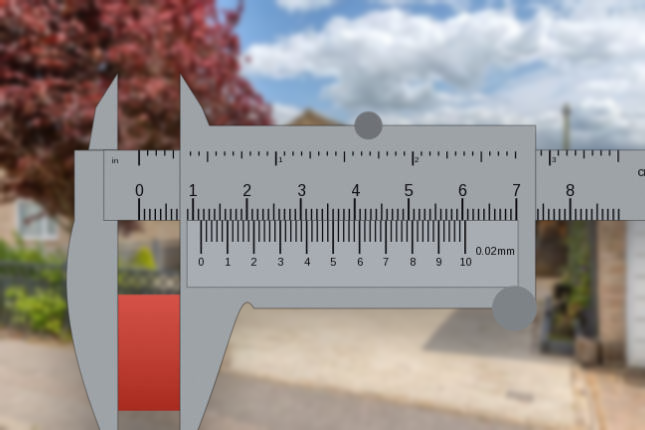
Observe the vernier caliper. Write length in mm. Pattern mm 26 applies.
mm 11.5
